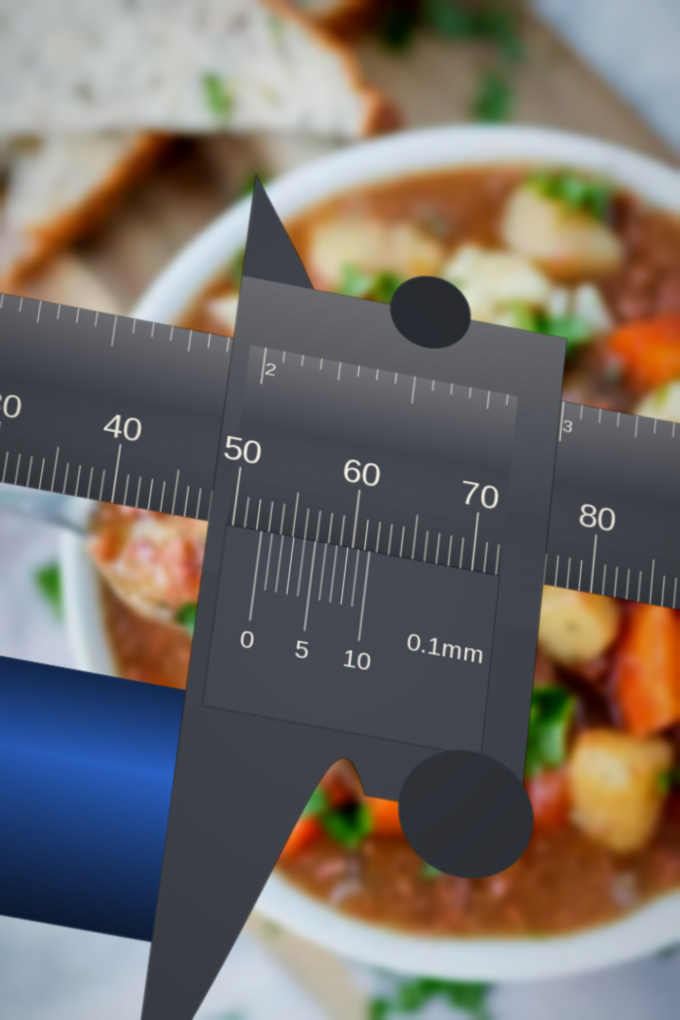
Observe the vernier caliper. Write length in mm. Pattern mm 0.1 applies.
mm 52.4
